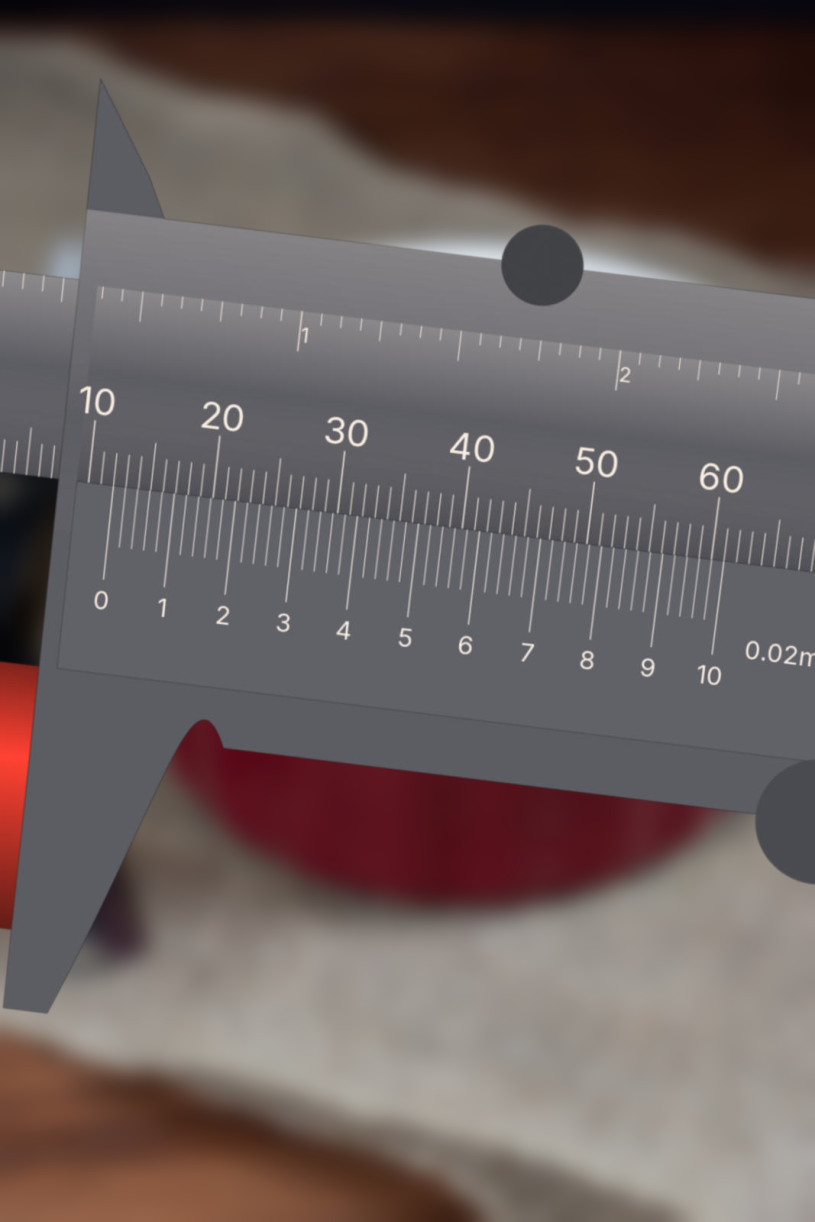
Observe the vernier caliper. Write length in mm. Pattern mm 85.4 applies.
mm 12.0
